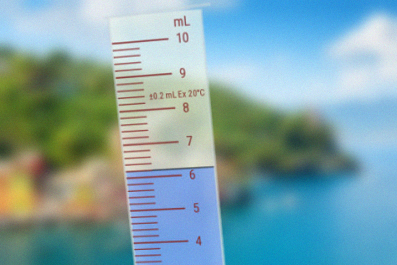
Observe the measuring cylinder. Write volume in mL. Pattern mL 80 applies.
mL 6.2
